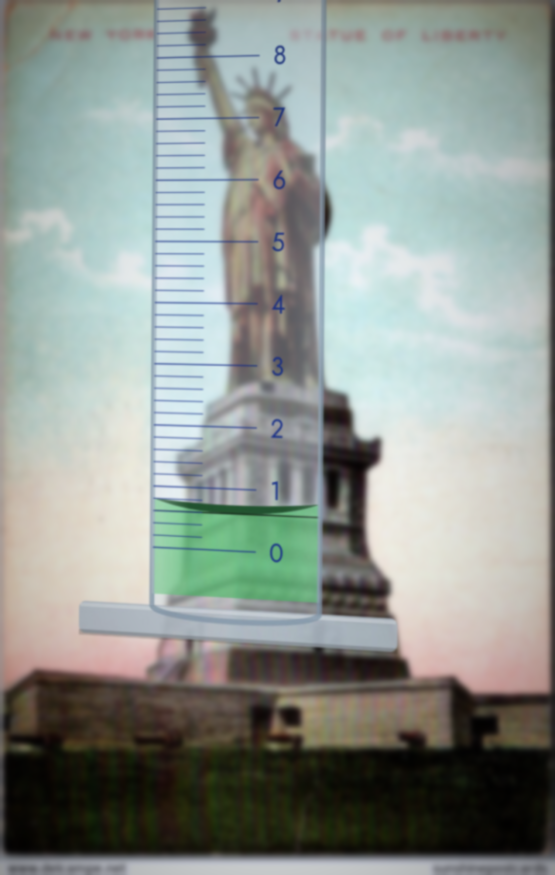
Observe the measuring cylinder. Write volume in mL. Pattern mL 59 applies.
mL 0.6
